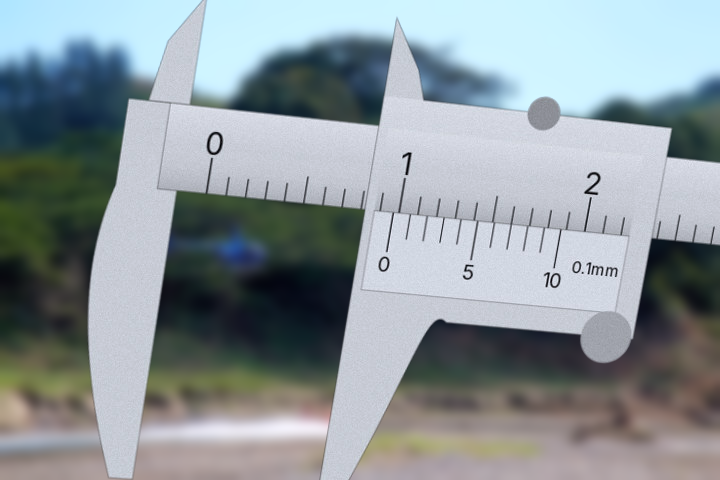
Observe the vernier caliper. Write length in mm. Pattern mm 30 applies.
mm 9.7
